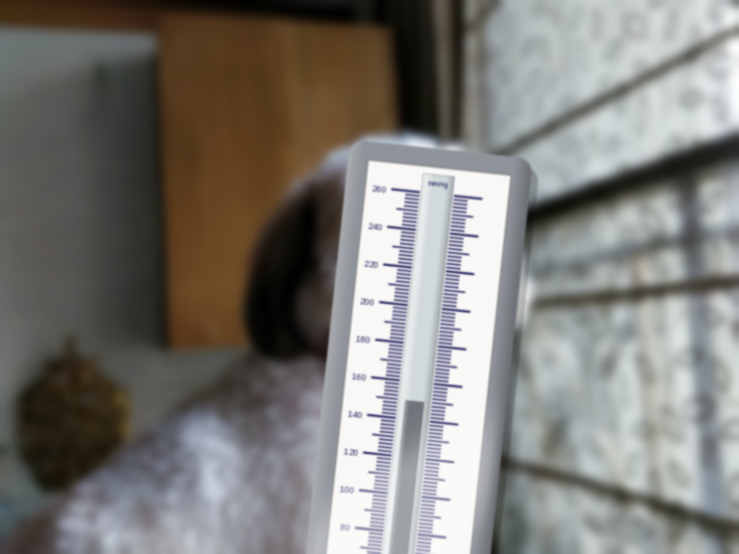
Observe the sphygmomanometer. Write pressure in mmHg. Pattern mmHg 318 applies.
mmHg 150
